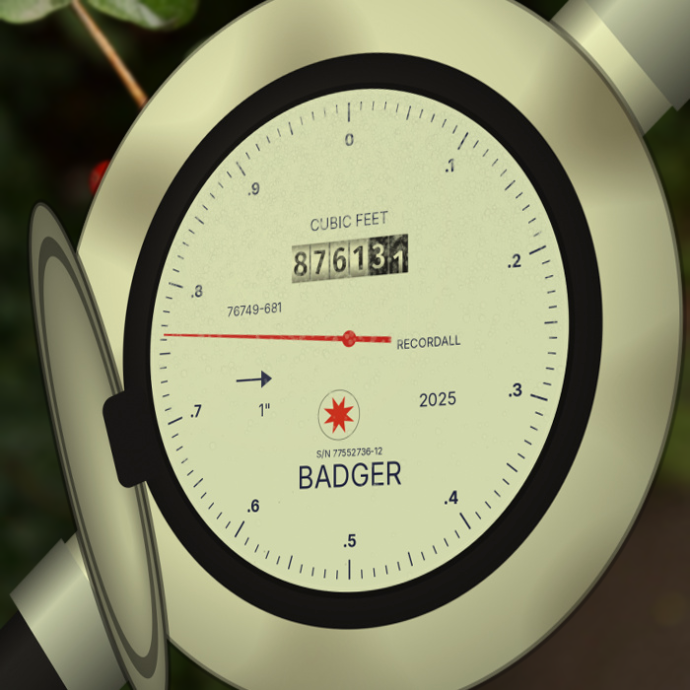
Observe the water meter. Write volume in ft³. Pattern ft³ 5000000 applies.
ft³ 876130.76
